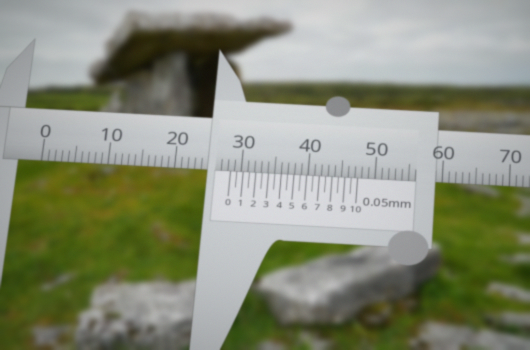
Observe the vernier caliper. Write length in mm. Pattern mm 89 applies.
mm 28.4
